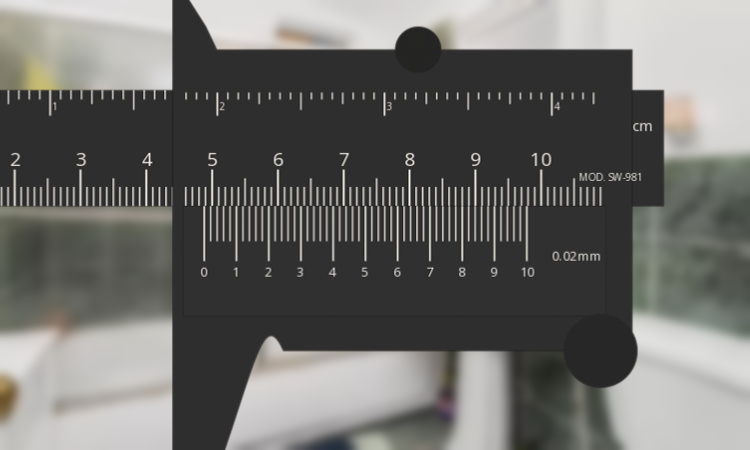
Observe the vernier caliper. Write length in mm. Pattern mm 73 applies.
mm 48.8
